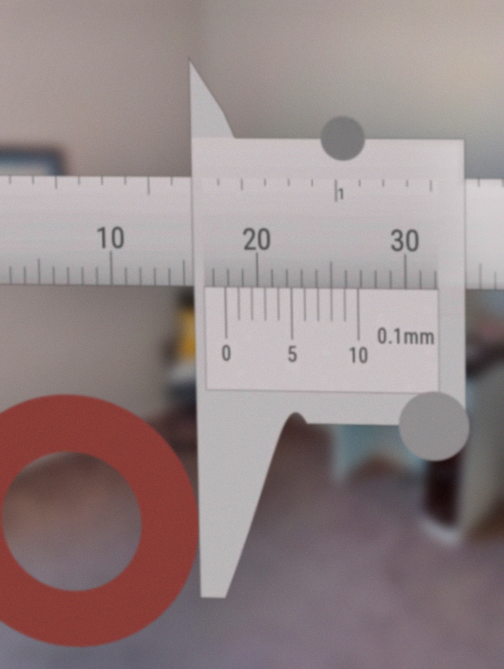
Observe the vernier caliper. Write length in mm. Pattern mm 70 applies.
mm 17.8
